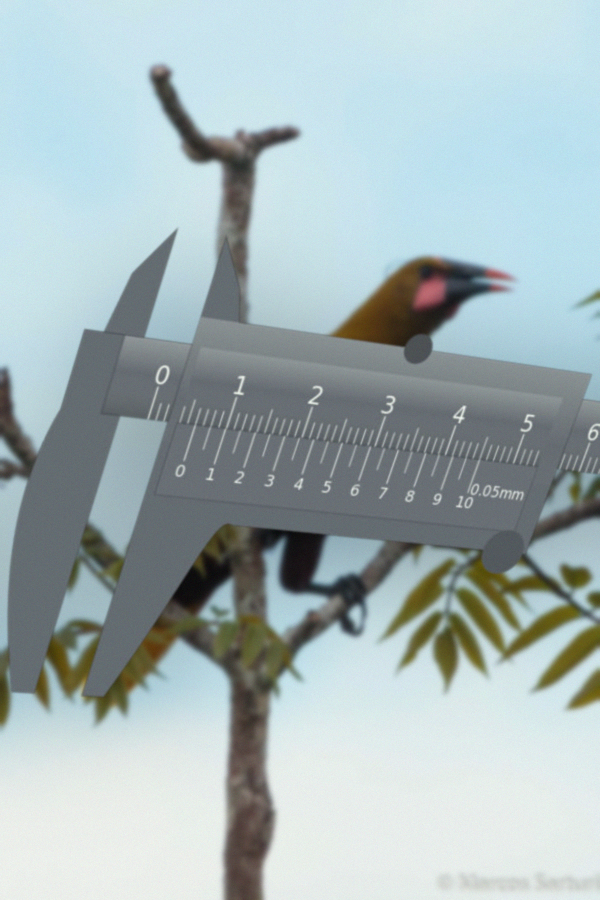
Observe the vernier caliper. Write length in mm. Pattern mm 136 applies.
mm 6.0
